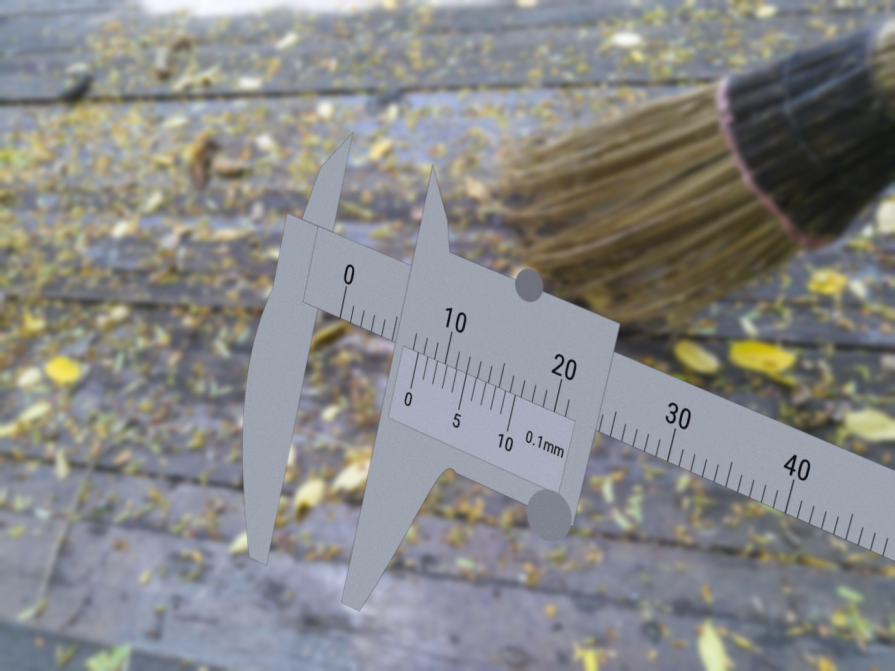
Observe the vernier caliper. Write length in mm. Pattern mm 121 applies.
mm 7.5
